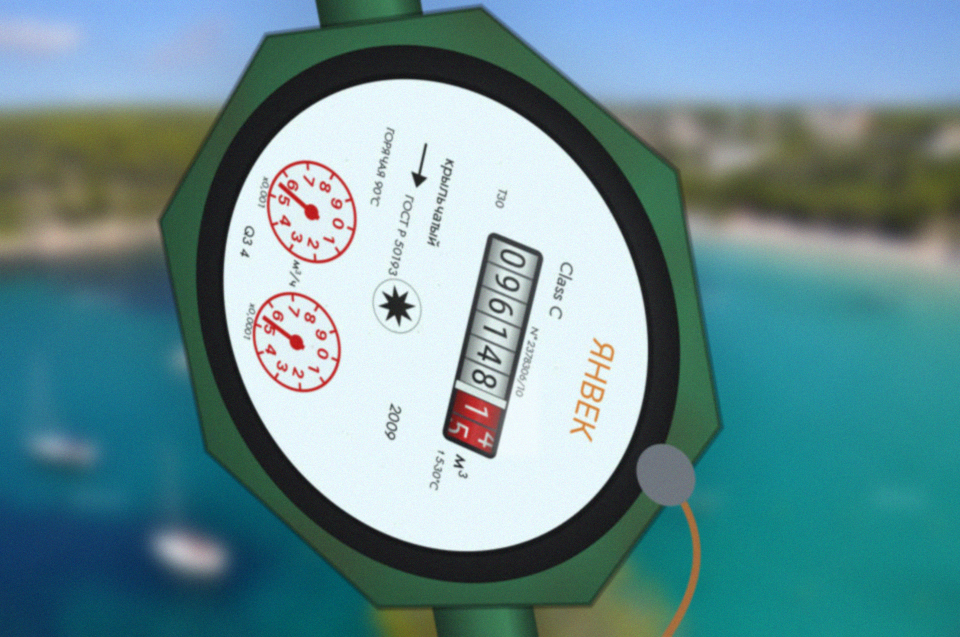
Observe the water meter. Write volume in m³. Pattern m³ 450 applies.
m³ 96148.1455
